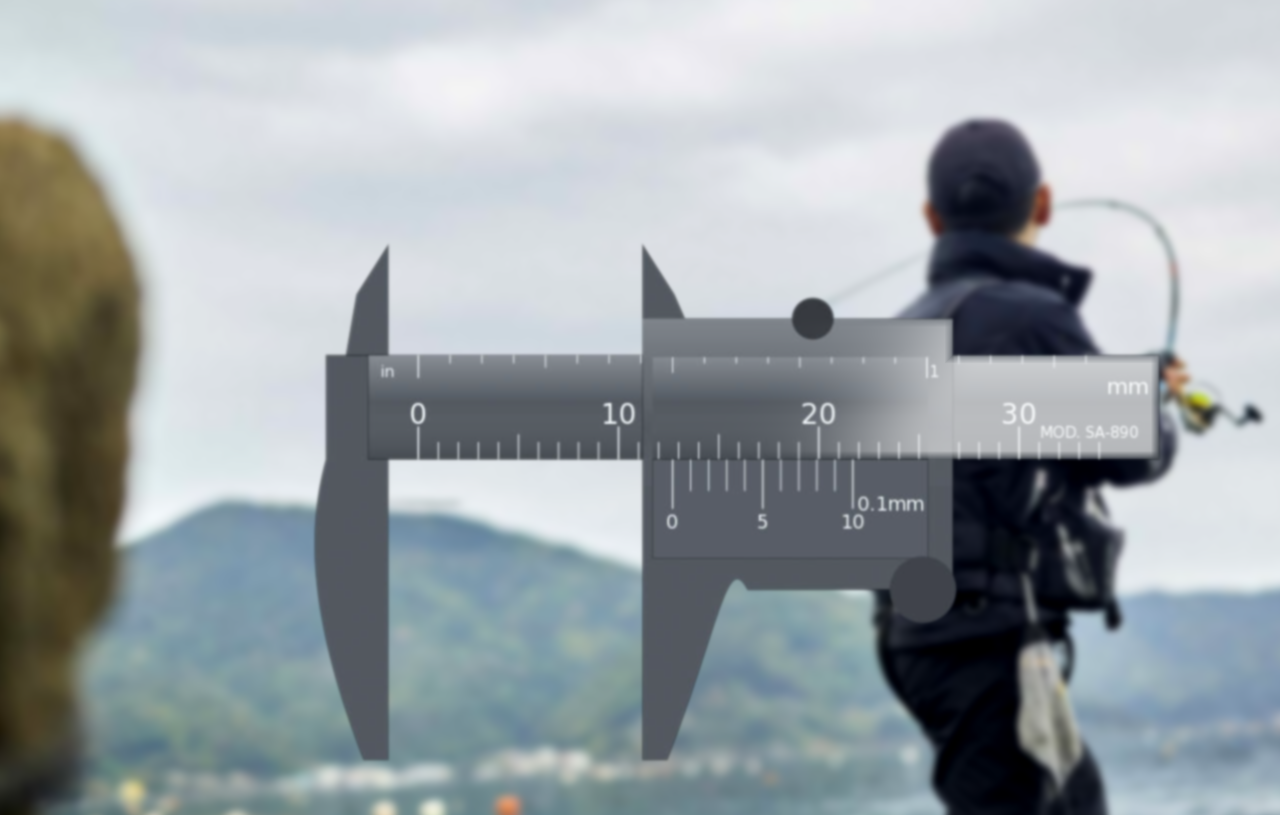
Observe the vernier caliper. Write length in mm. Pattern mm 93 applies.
mm 12.7
